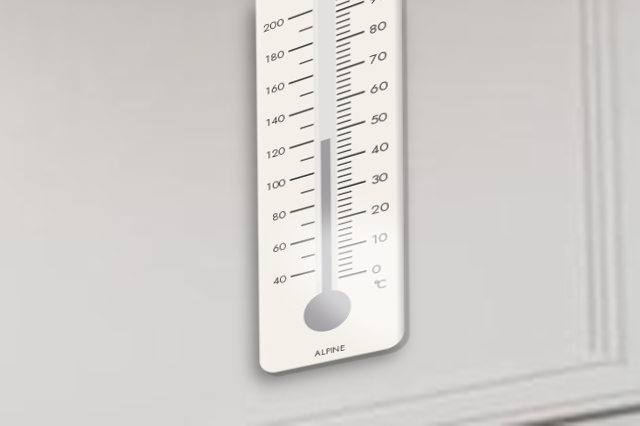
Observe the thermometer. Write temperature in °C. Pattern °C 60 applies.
°C 48
